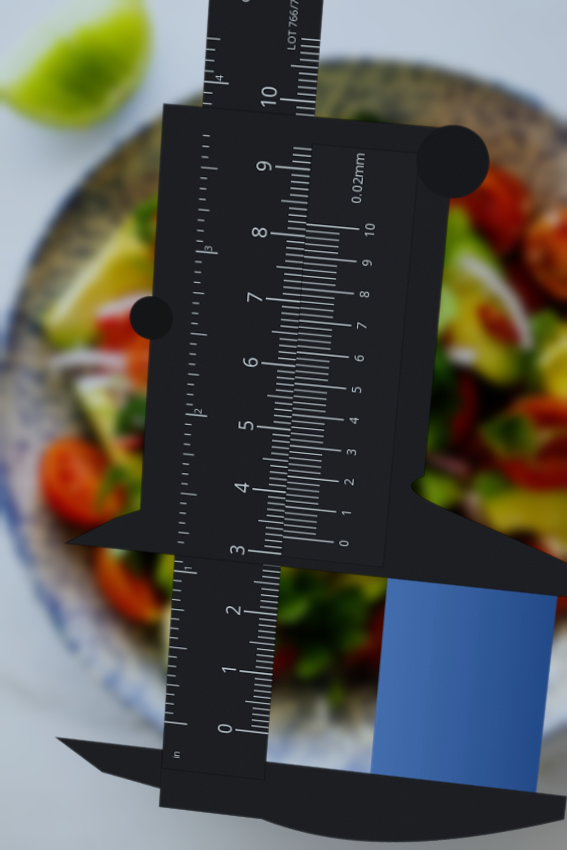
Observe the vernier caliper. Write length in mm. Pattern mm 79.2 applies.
mm 32.8
